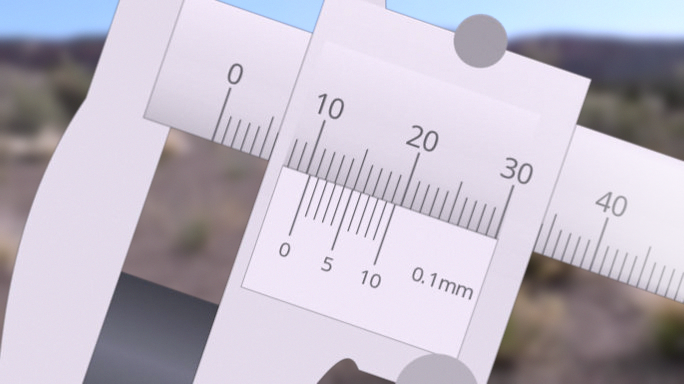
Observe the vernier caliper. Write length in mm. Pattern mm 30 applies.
mm 10.4
